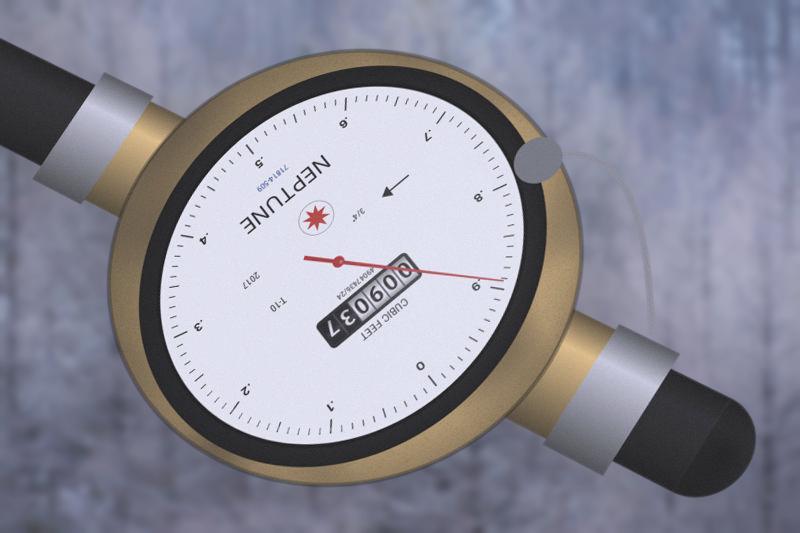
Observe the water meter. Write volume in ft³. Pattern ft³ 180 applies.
ft³ 9036.89
